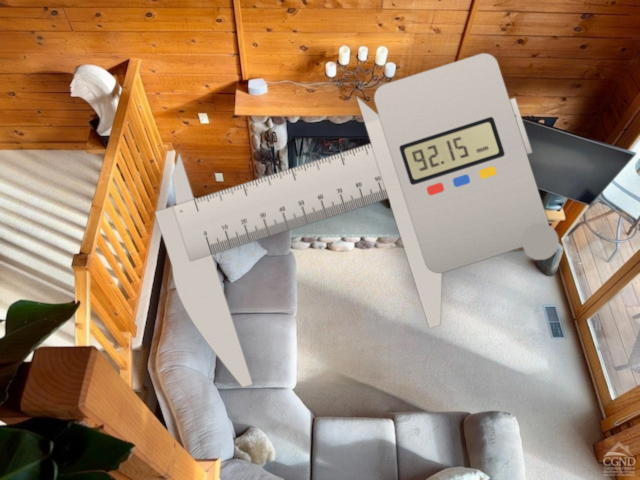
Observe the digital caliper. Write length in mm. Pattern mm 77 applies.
mm 92.15
